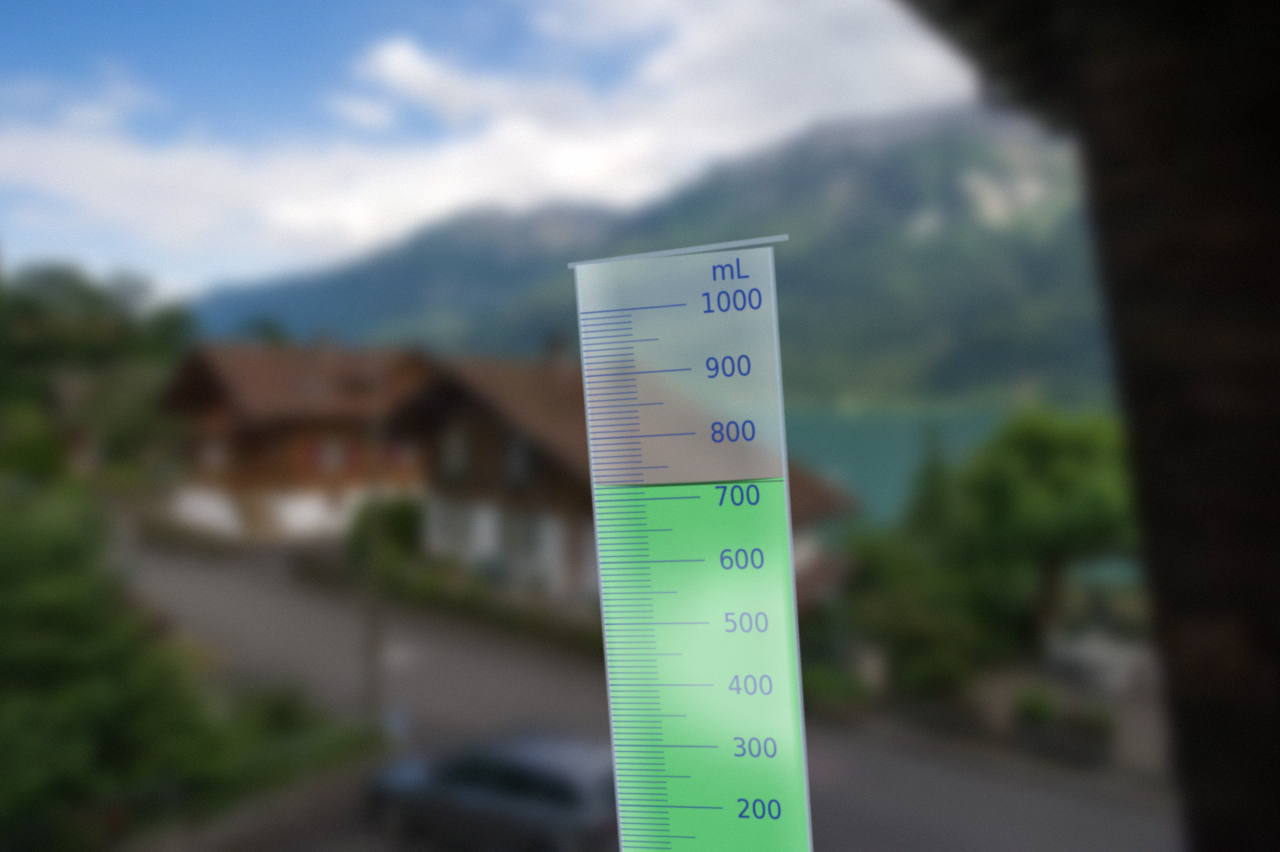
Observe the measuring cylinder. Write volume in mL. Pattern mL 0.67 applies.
mL 720
